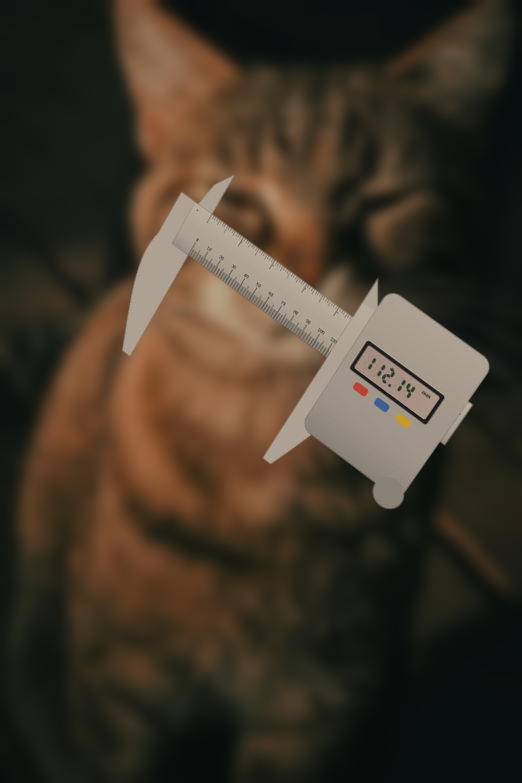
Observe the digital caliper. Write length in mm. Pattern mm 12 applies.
mm 112.14
